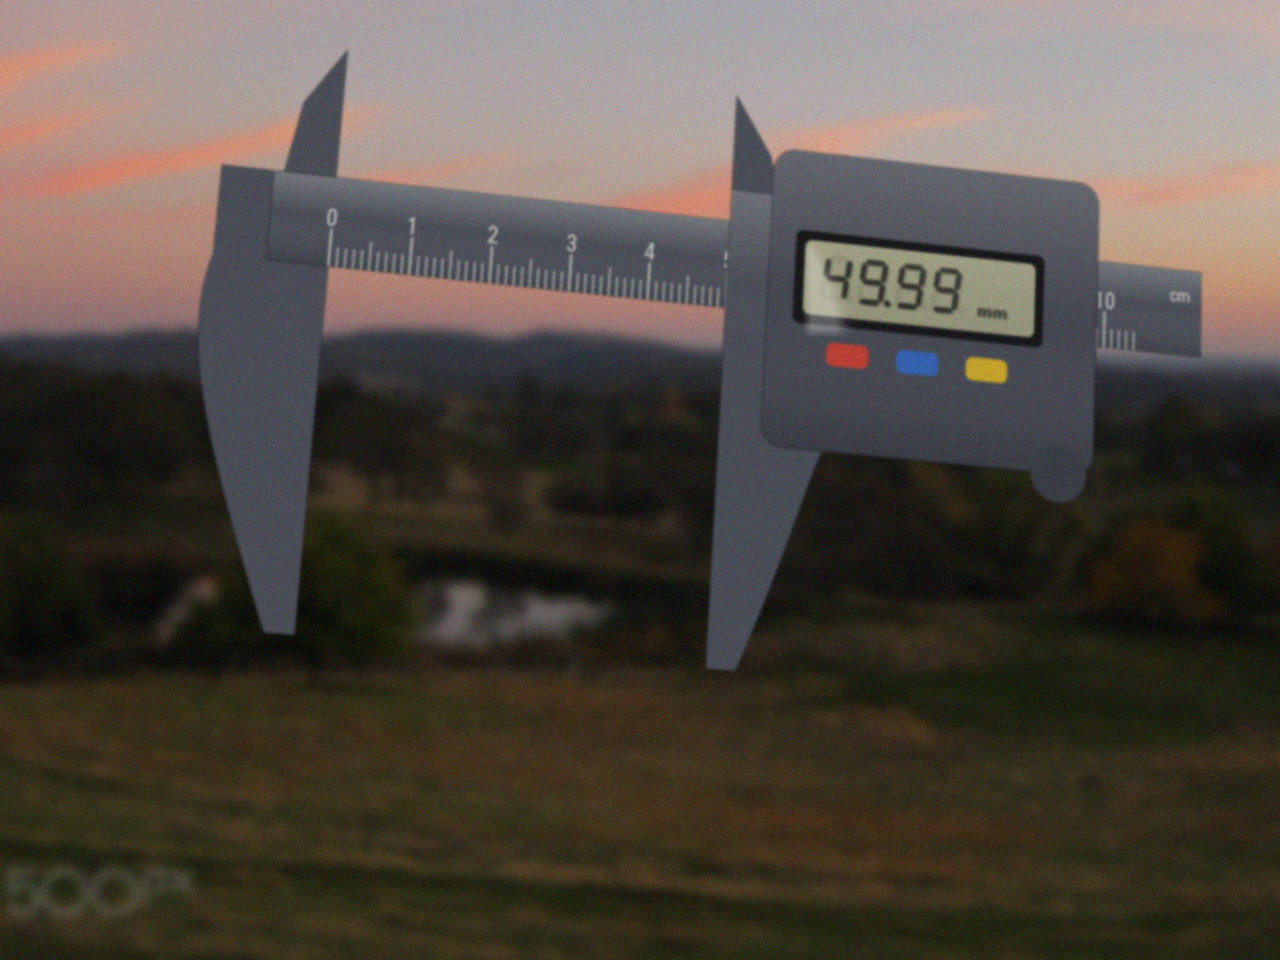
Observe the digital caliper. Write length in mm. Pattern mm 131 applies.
mm 49.99
